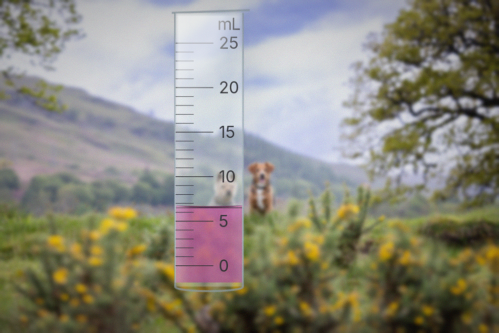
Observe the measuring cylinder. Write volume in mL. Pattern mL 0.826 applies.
mL 6.5
